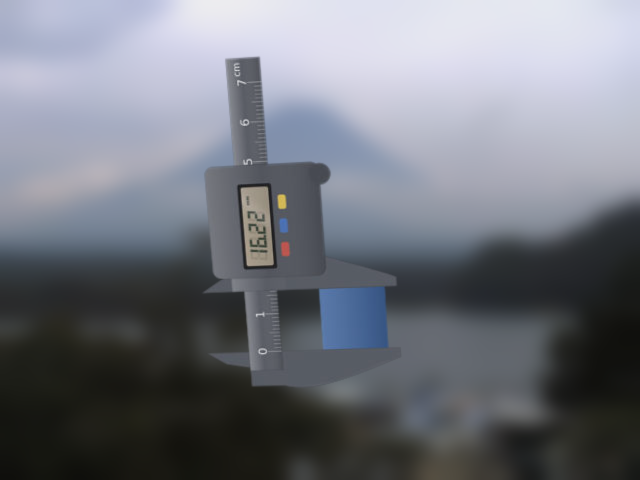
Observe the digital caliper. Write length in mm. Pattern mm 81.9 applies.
mm 16.22
